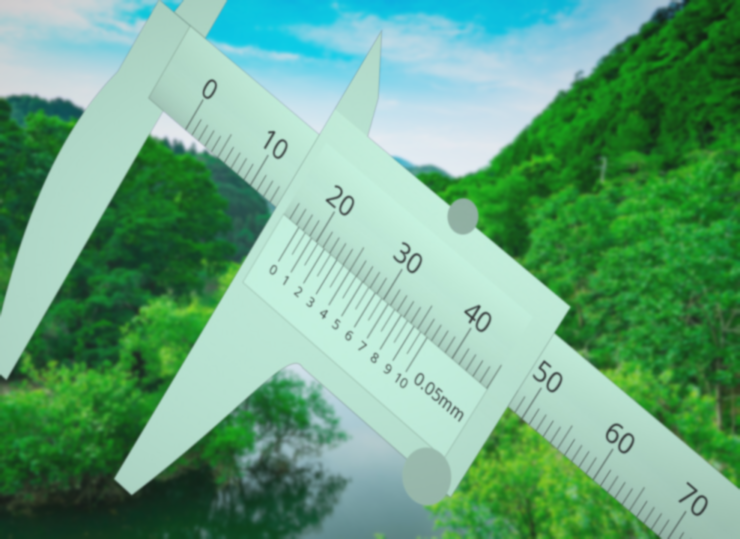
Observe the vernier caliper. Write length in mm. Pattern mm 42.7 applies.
mm 17.4
